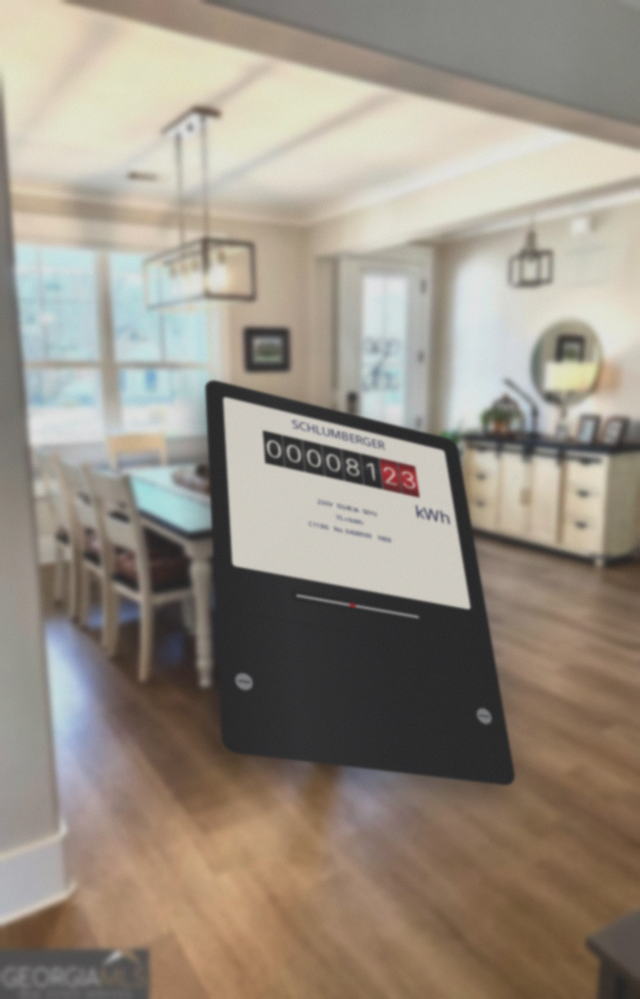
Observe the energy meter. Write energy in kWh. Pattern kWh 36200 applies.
kWh 81.23
